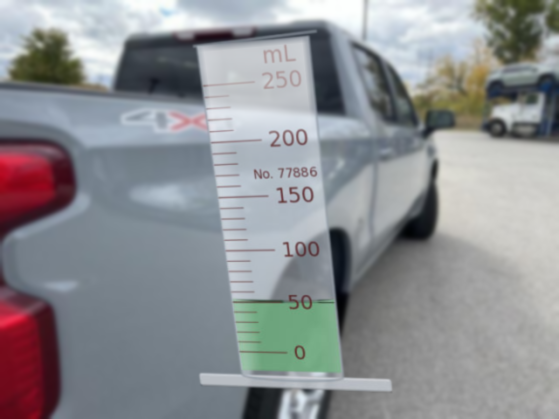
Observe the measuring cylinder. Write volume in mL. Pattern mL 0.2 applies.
mL 50
